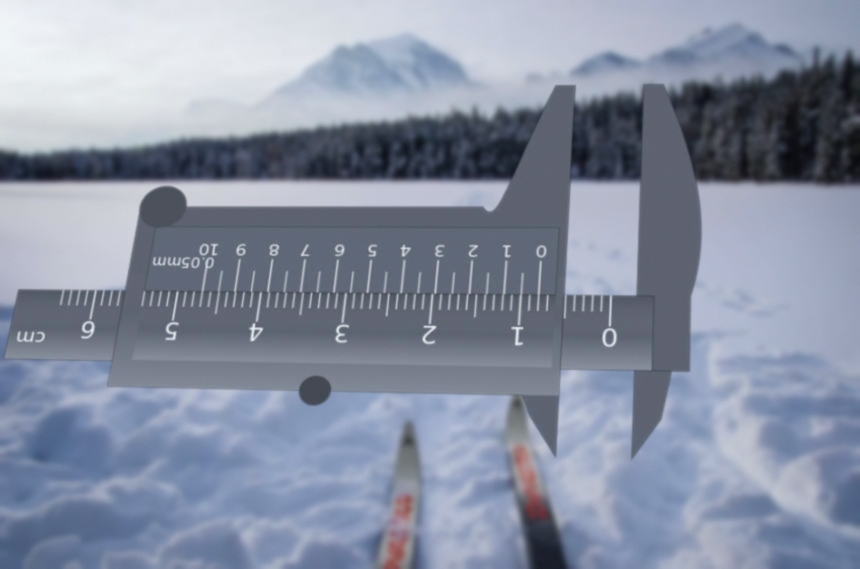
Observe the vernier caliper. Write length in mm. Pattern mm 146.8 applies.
mm 8.0
